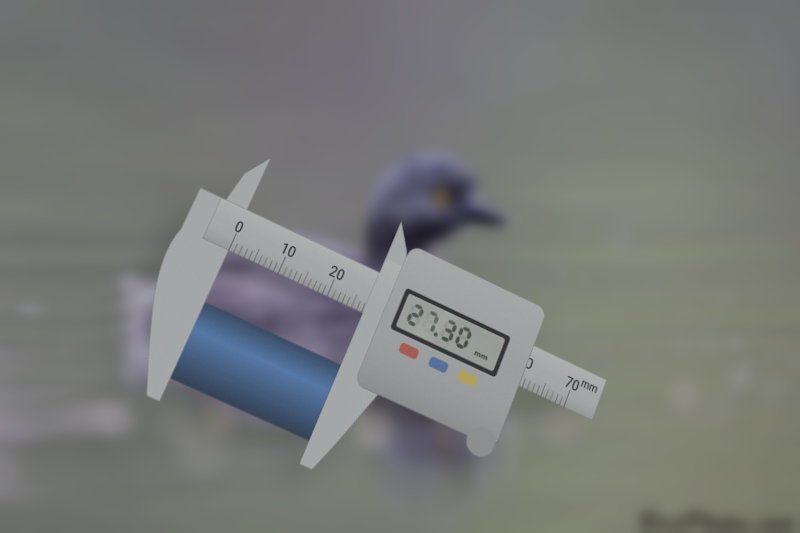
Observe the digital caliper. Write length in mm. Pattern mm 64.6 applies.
mm 27.30
